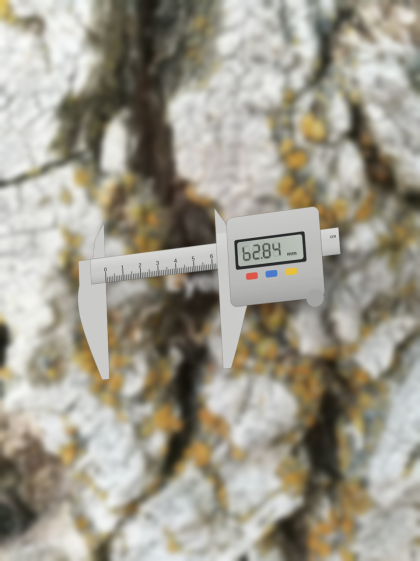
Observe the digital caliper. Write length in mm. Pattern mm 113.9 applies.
mm 62.84
